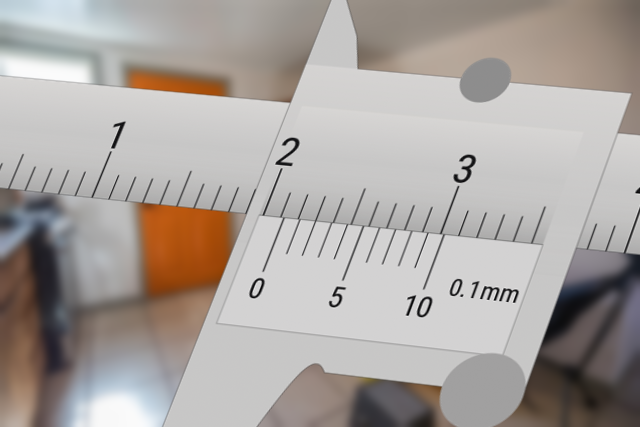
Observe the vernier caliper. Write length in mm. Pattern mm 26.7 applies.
mm 21.2
